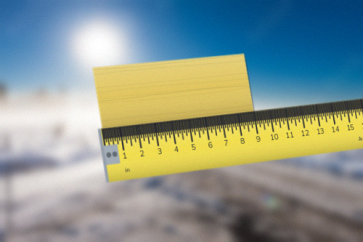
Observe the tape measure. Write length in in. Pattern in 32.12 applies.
in 9
